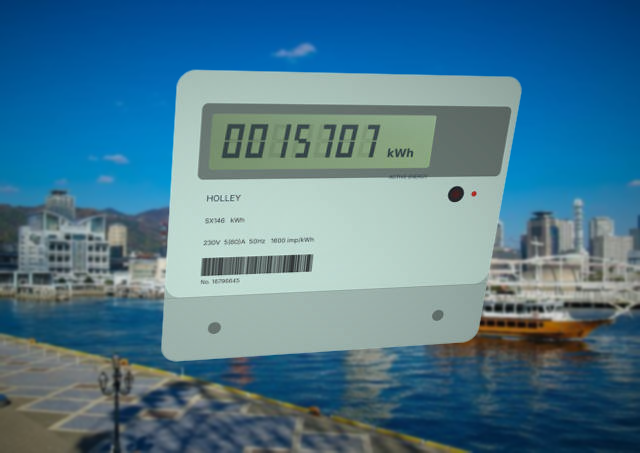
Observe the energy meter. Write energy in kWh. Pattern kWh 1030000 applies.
kWh 15707
